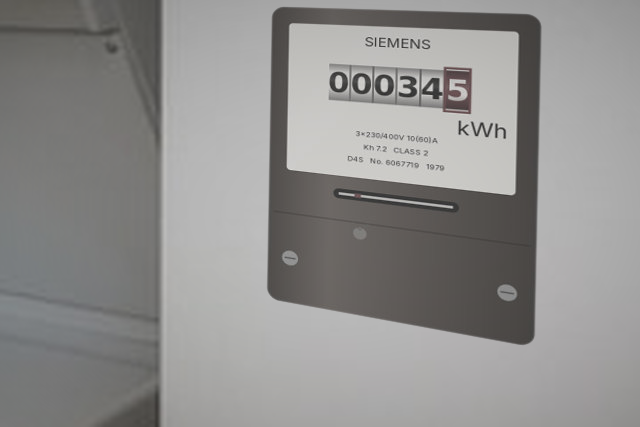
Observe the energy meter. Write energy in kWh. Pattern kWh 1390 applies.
kWh 34.5
